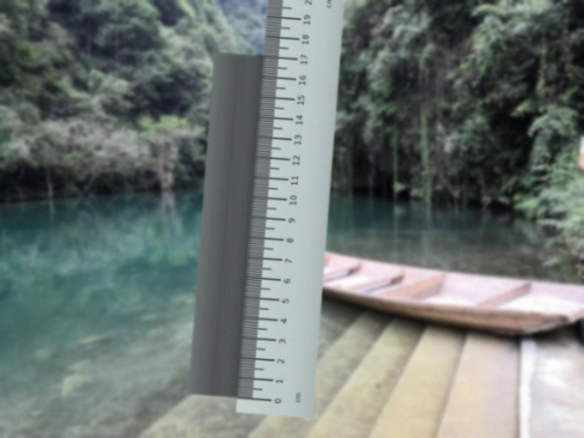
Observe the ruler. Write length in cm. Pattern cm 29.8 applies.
cm 17
